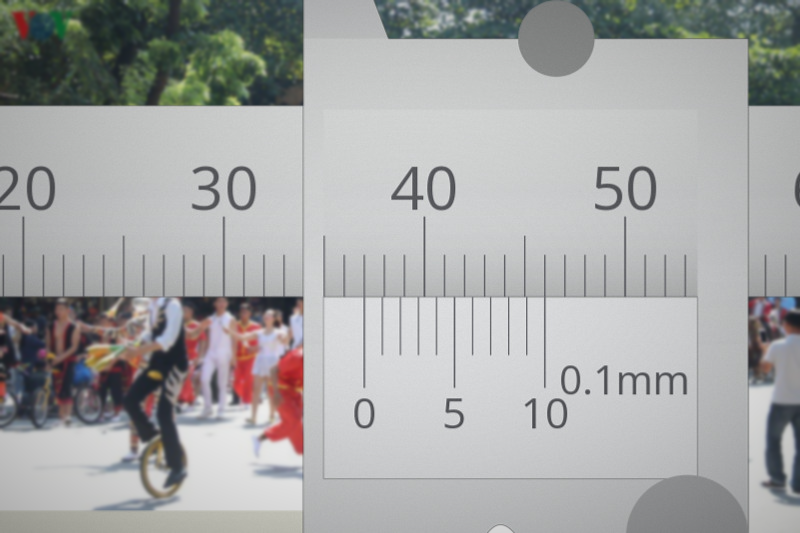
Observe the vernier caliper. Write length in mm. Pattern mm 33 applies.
mm 37.0
